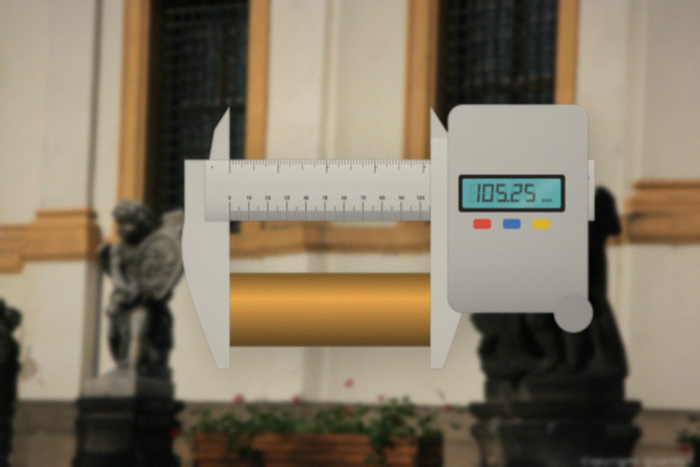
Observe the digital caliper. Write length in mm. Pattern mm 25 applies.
mm 105.25
